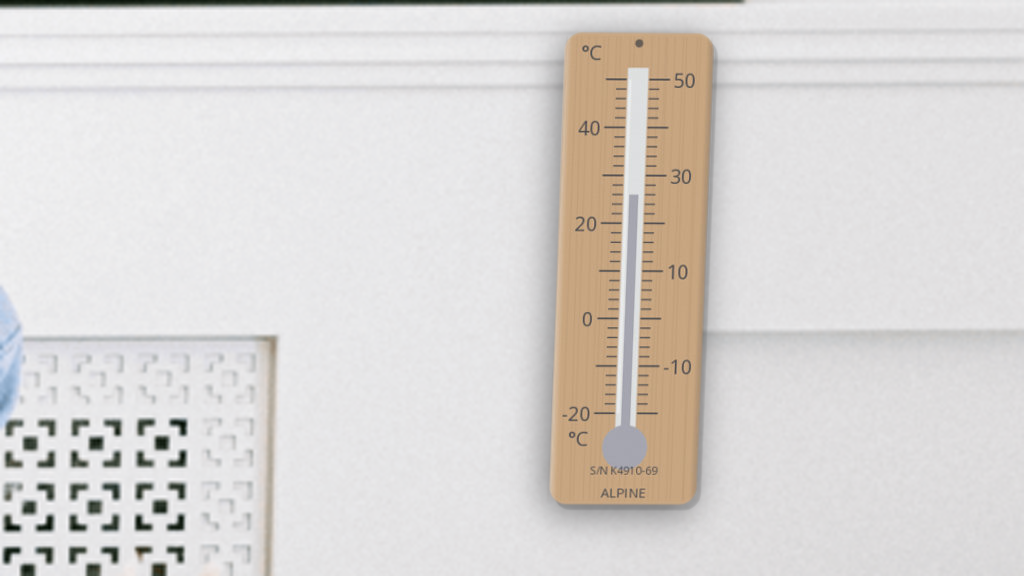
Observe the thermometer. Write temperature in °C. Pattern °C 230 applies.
°C 26
